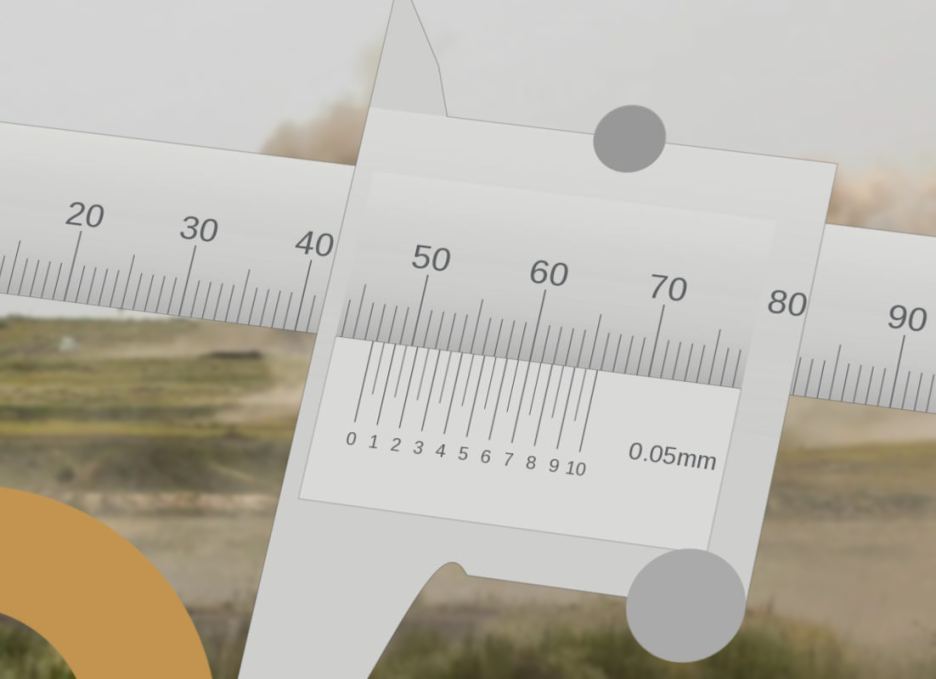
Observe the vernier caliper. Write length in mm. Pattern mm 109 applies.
mm 46.7
